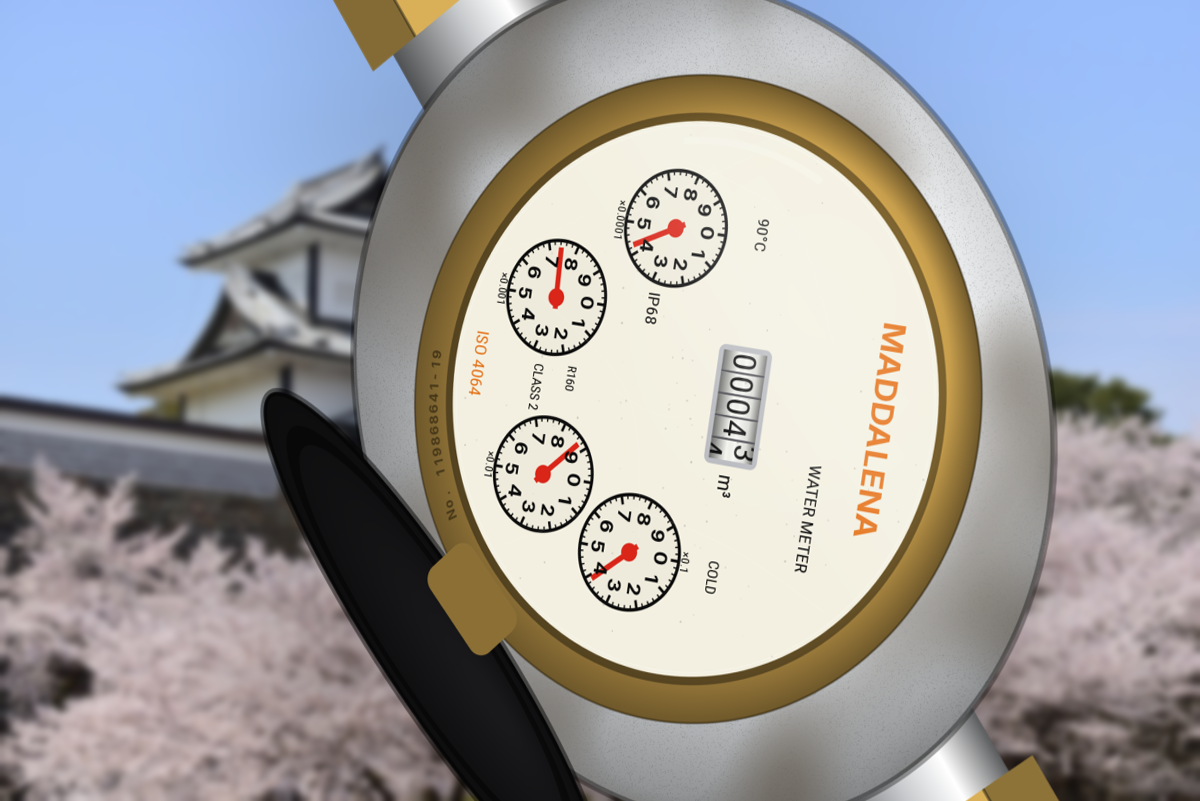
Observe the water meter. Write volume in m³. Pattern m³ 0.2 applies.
m³ 43.3874
